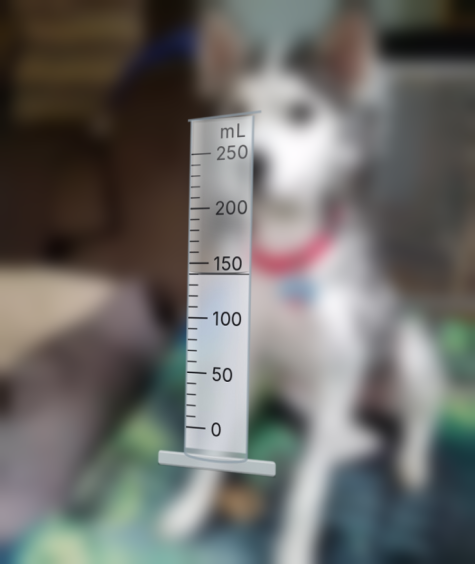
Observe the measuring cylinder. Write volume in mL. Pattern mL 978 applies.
mL 140
